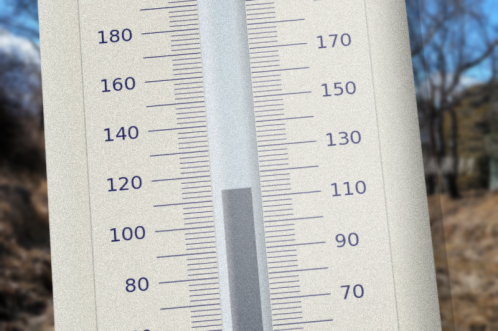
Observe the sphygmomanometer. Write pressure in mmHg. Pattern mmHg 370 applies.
mmHg 114
